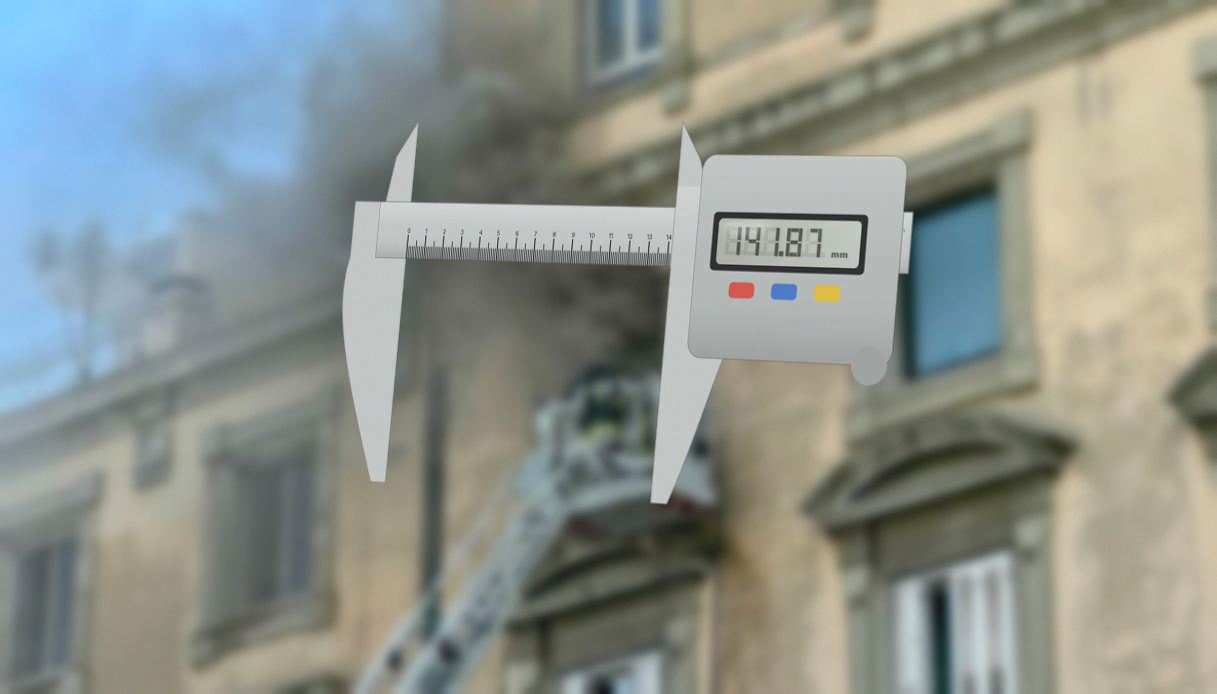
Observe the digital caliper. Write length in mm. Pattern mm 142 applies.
mm 141.87
